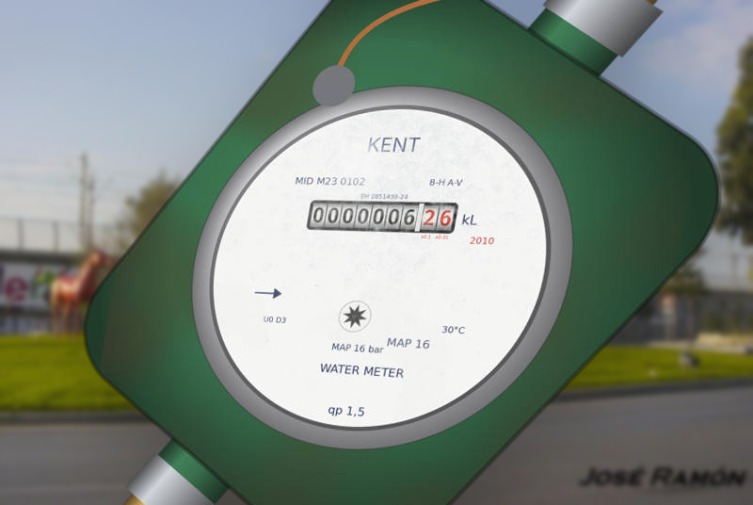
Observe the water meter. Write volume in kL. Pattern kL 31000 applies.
kL 6.26
